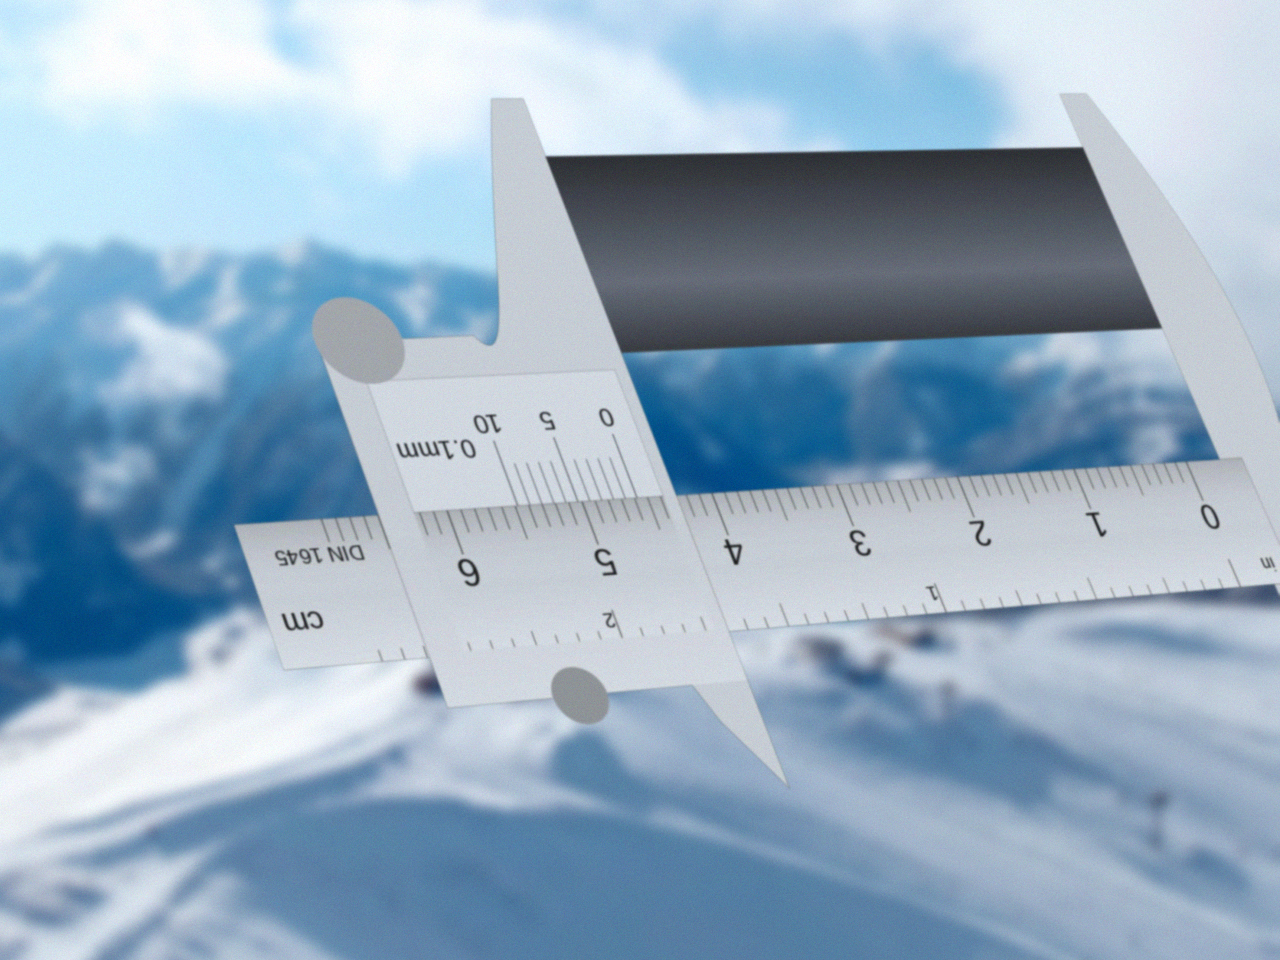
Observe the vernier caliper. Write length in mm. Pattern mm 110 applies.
mm 45.8
